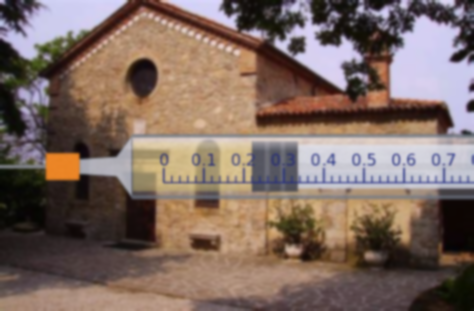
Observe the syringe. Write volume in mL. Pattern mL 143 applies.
mL 0.22
